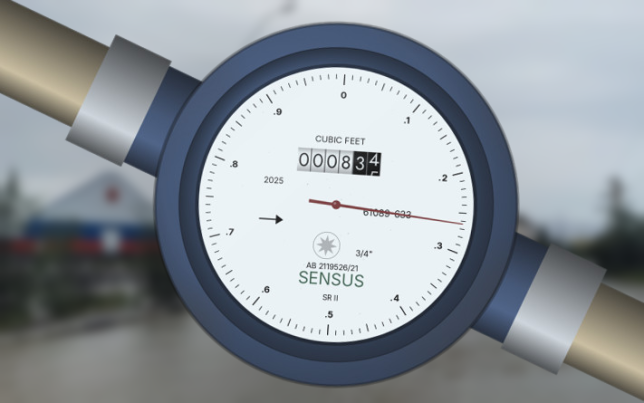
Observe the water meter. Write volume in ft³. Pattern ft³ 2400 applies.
ft³ 834.26
